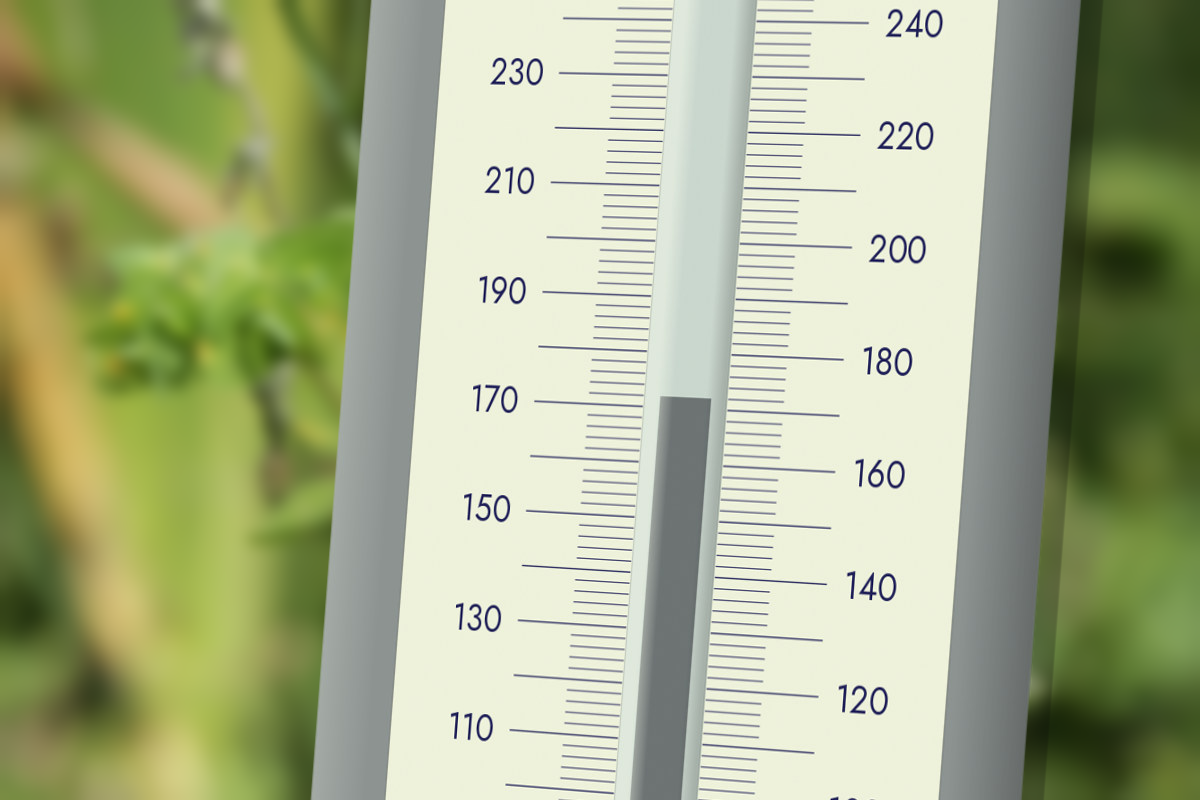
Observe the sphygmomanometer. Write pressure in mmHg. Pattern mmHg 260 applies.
mmHg 172
